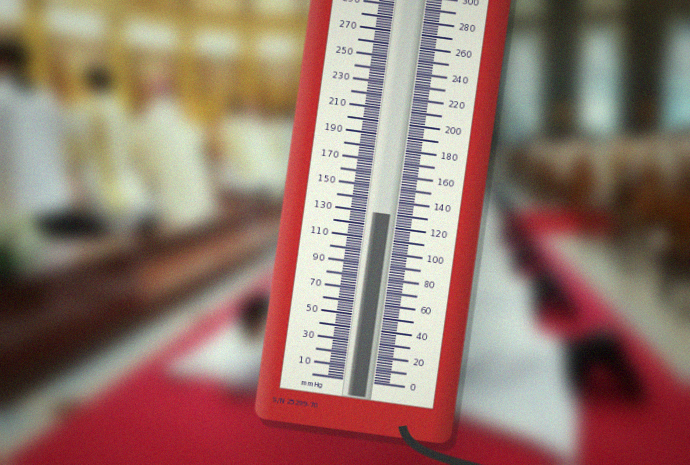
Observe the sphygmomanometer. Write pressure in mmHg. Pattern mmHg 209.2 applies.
mmHg 130
